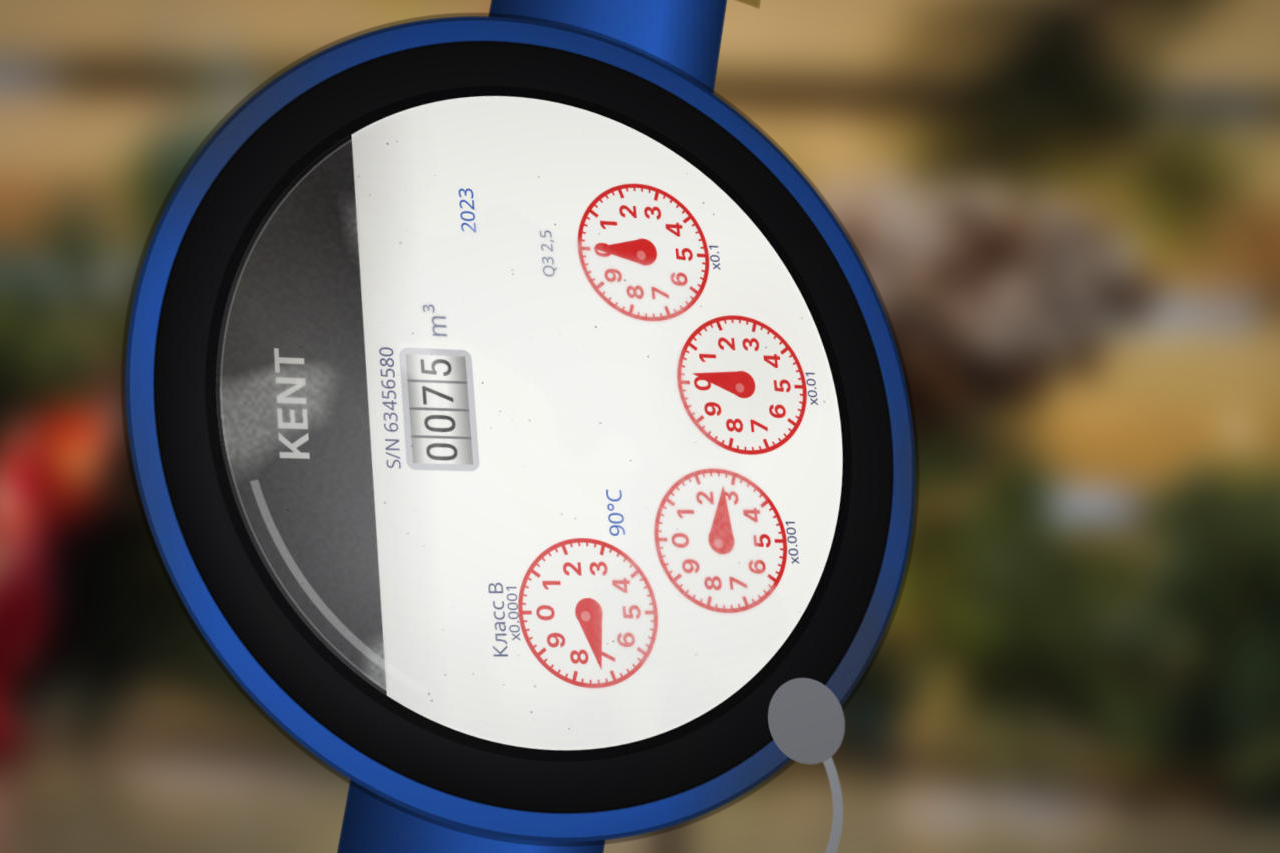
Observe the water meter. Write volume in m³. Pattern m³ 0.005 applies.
m³ 75.0027
